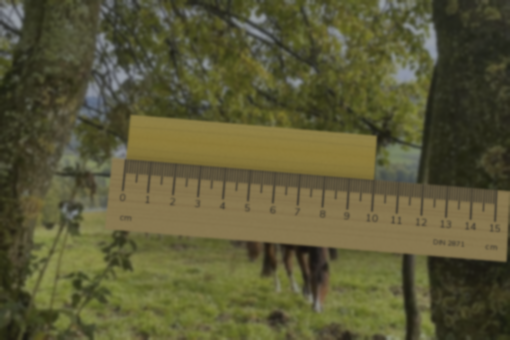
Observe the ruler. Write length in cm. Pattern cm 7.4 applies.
cm 10
